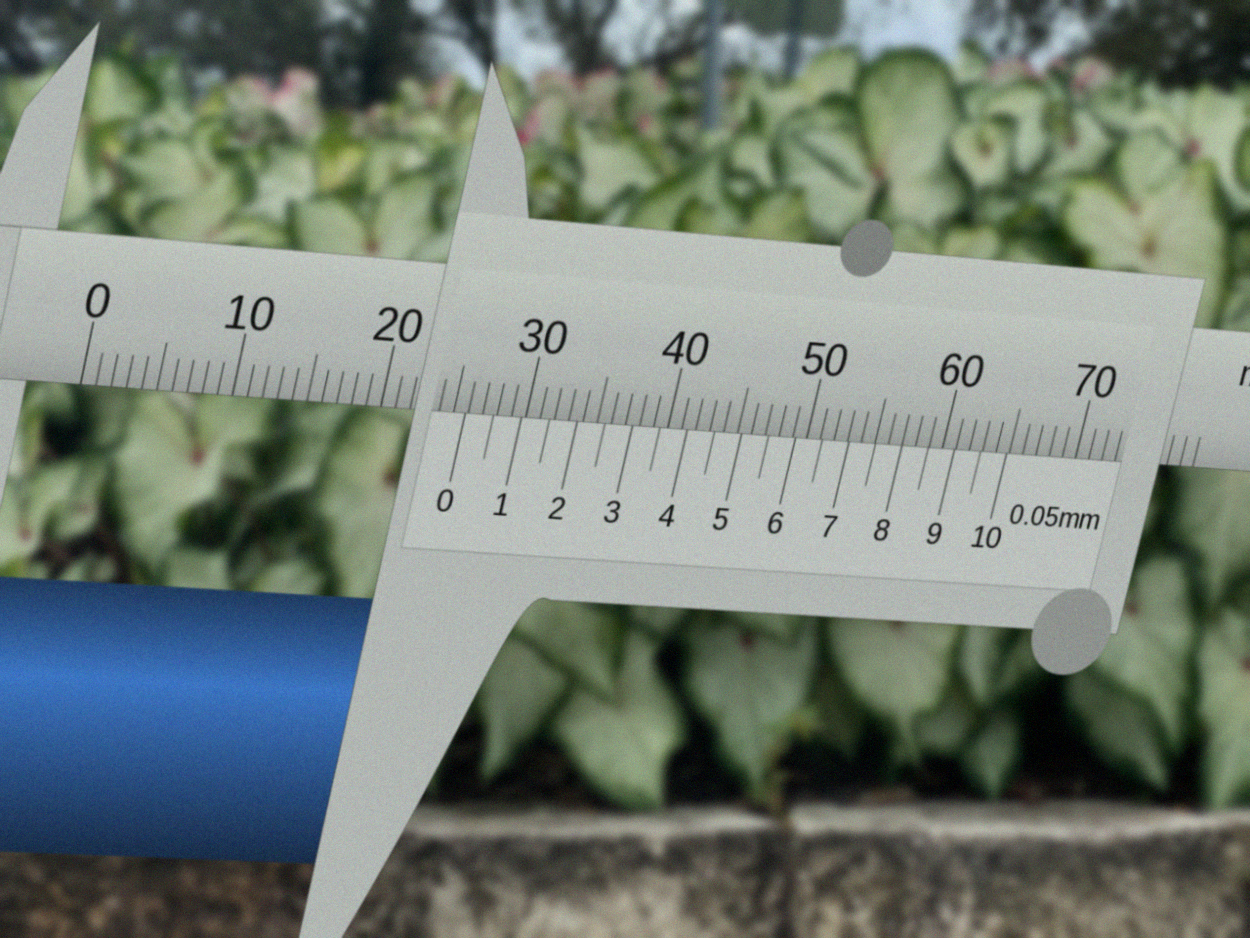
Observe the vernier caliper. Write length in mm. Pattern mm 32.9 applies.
mm 25.8
